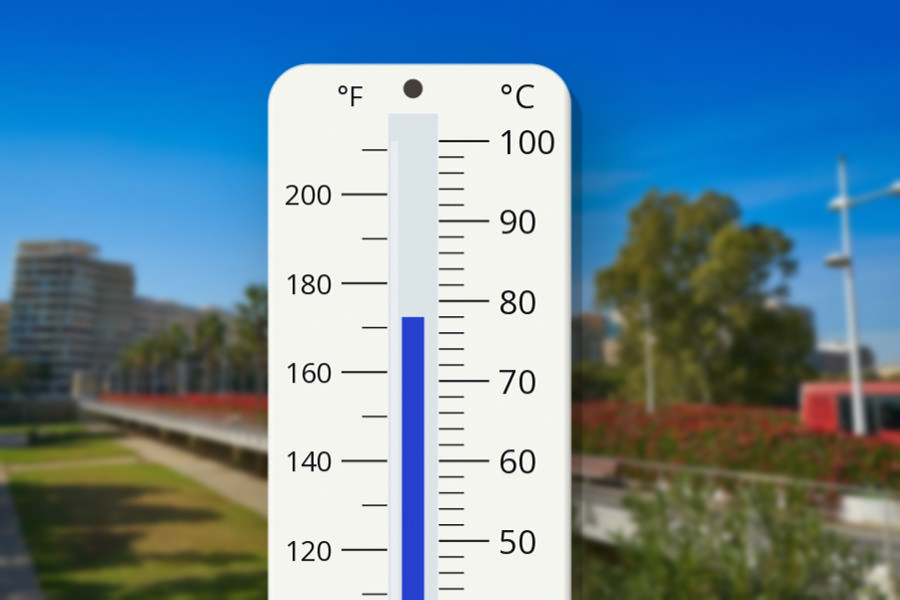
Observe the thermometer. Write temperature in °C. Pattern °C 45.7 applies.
°C 78
